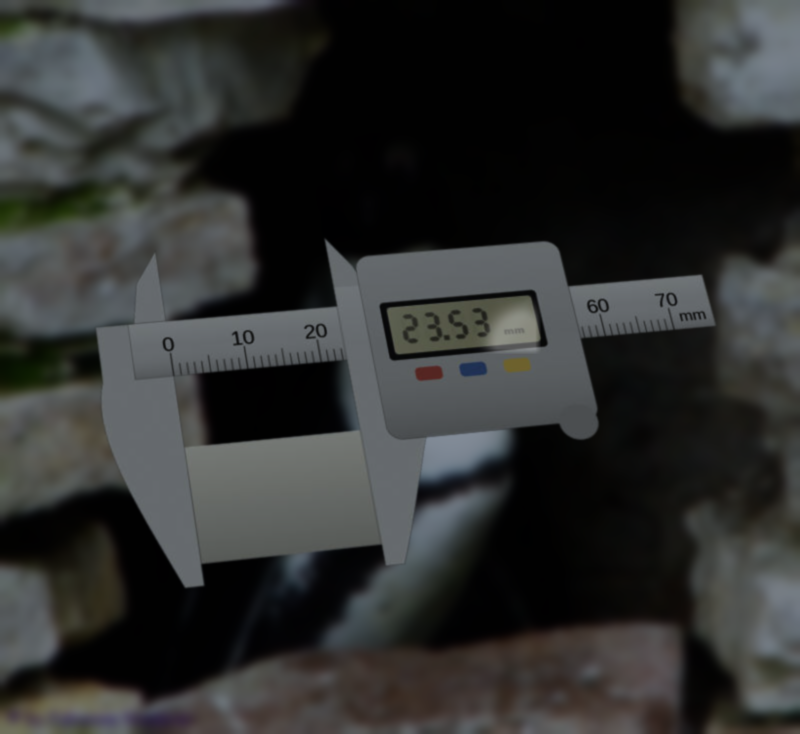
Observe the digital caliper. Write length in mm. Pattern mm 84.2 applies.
mm 23.53
